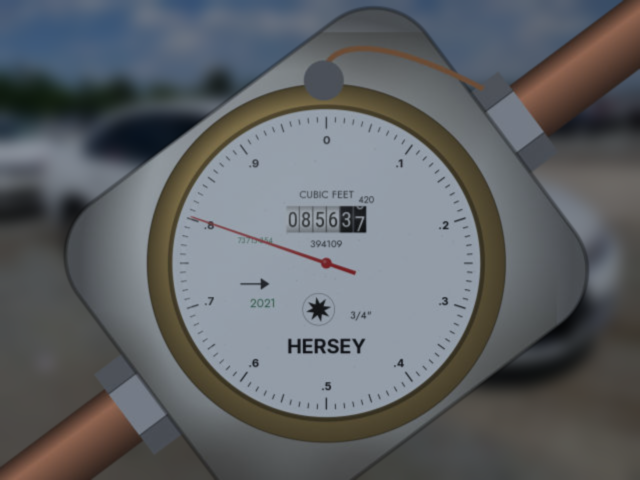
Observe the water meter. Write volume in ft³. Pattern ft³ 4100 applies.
ft³ 85636.80
